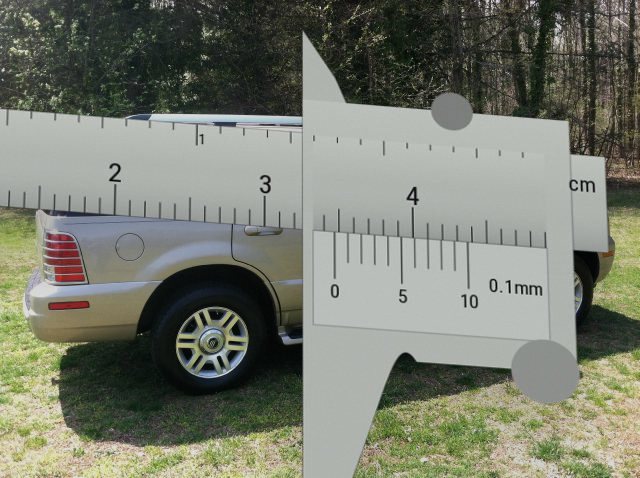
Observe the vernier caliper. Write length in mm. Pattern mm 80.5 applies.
mm 34.7
